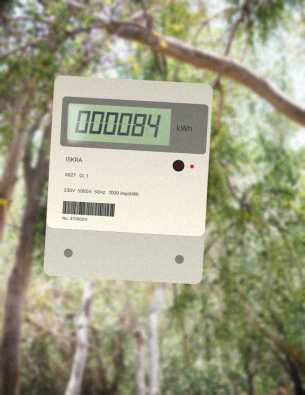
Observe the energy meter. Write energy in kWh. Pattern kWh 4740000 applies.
kWh 84
